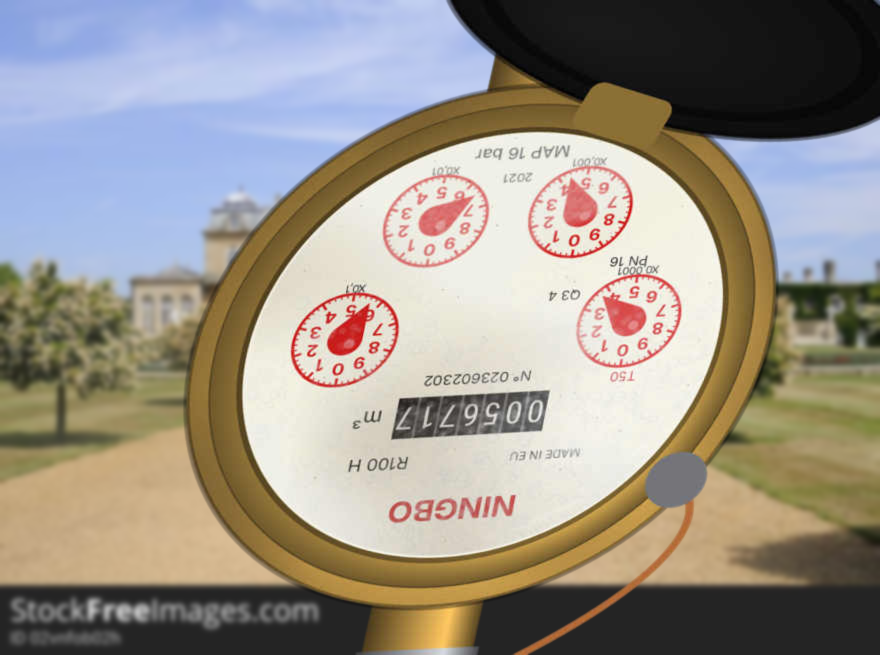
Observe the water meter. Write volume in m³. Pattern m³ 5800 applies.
m³ 56717.5643
